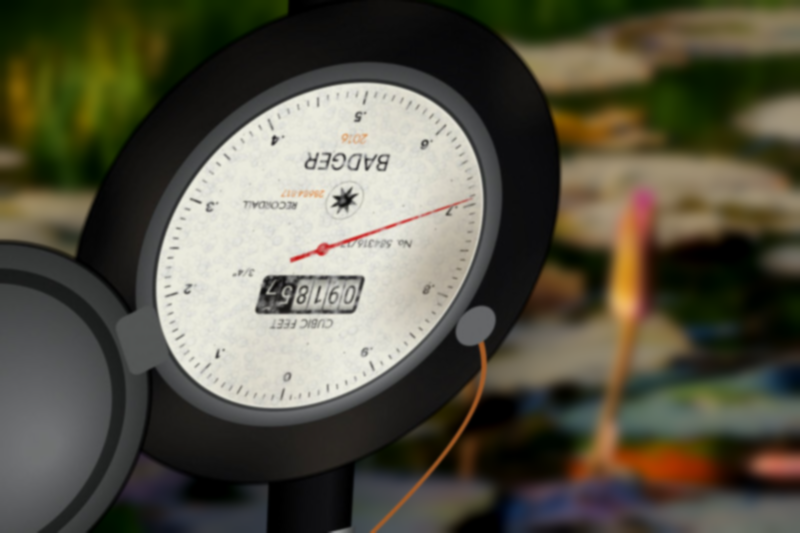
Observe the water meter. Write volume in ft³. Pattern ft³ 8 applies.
ft³ 91856.69
